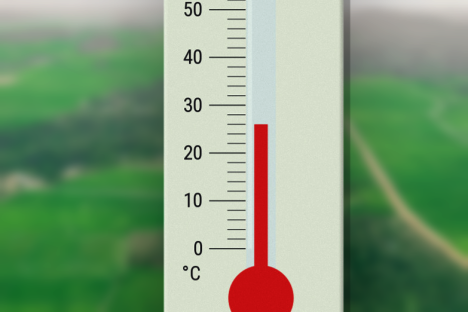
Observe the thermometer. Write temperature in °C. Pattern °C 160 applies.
°C 26
